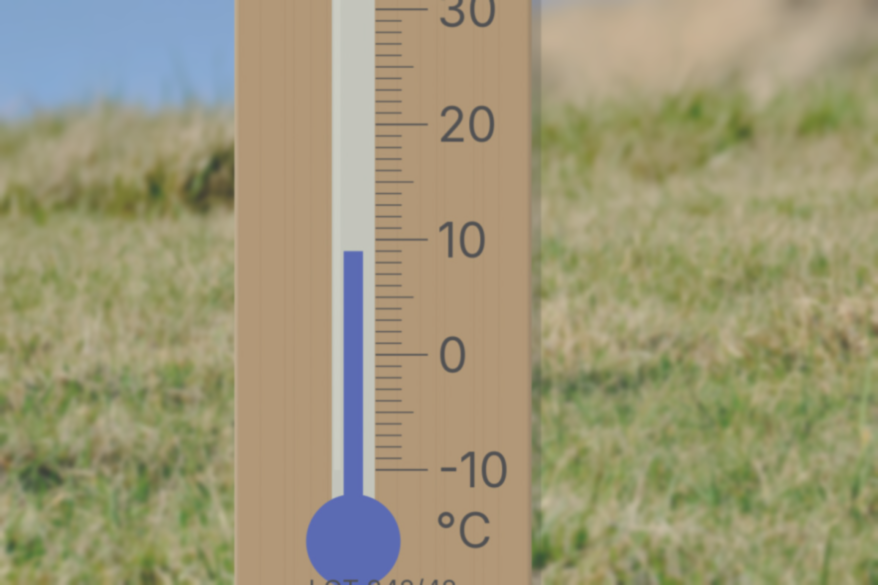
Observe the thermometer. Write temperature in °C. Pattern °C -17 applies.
°C 9
